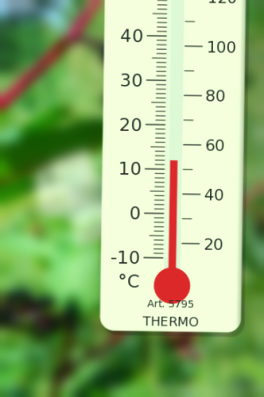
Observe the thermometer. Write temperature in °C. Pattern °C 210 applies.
°C 12
